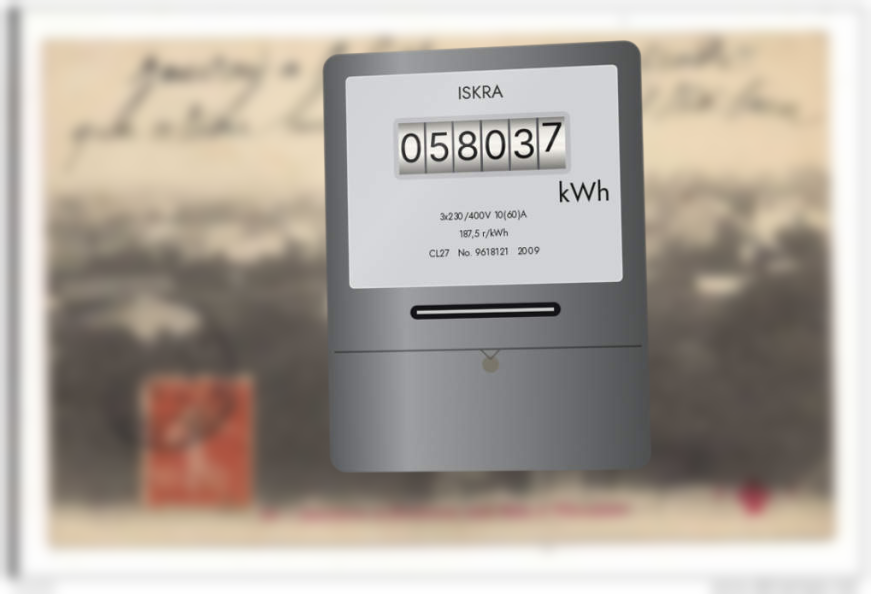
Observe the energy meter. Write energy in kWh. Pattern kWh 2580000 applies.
kWh 58037
